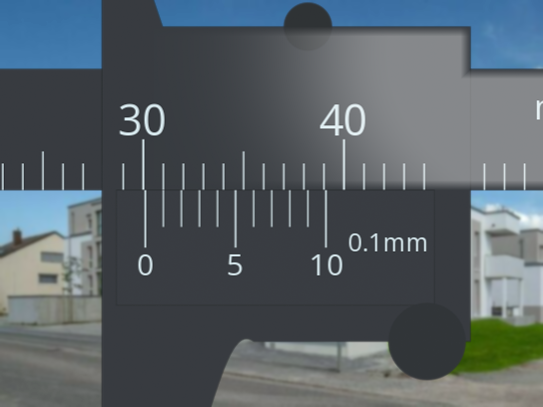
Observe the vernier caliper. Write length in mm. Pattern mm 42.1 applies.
mm 30.1
